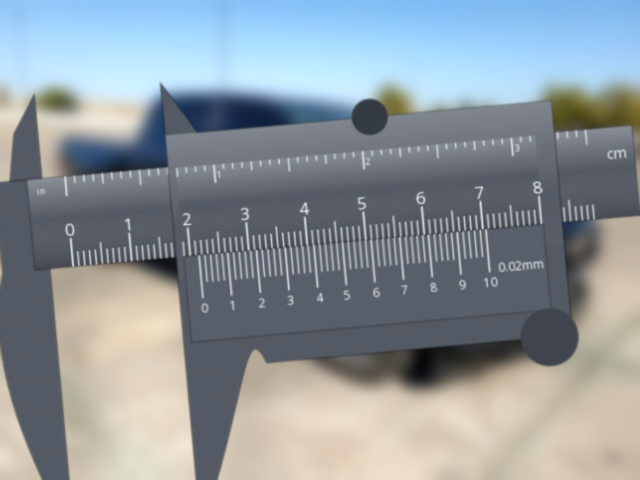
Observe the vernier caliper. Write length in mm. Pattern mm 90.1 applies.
mm 21.5
